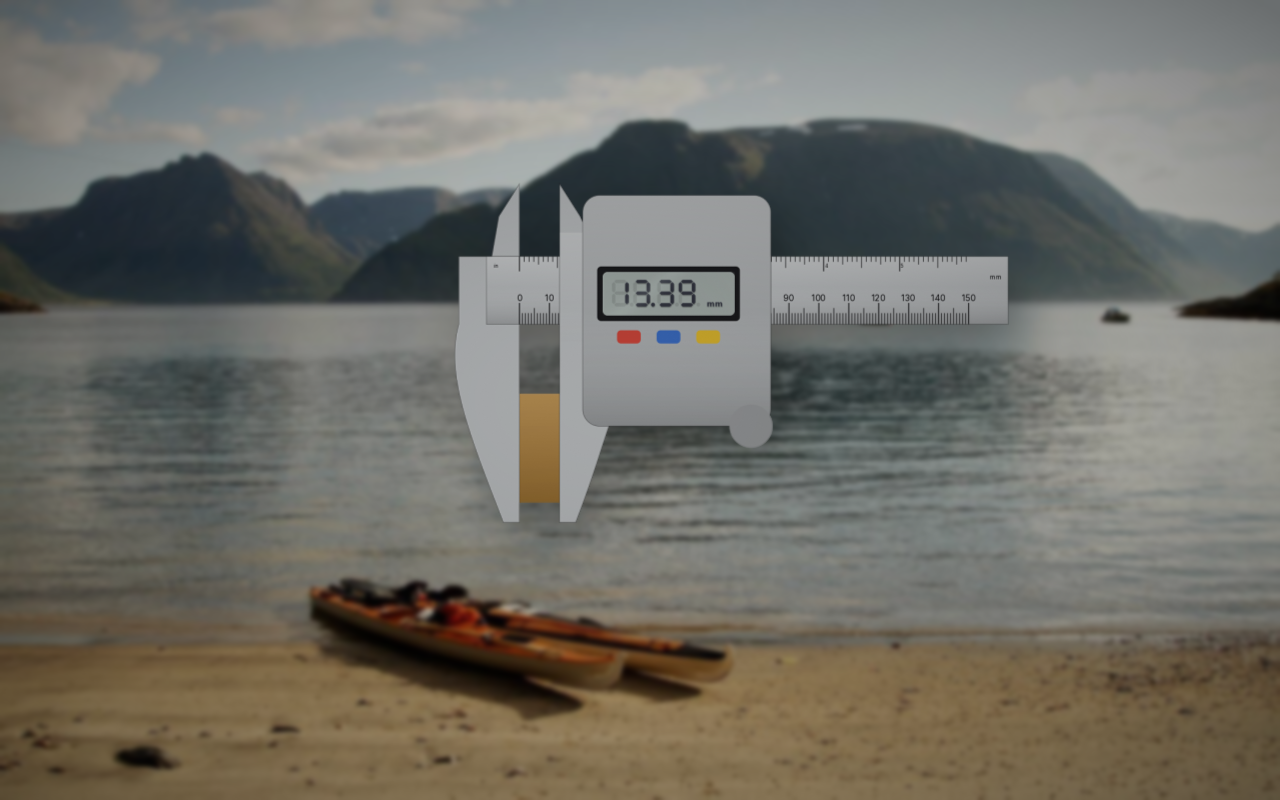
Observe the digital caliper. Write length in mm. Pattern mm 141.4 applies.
mm 13.39
